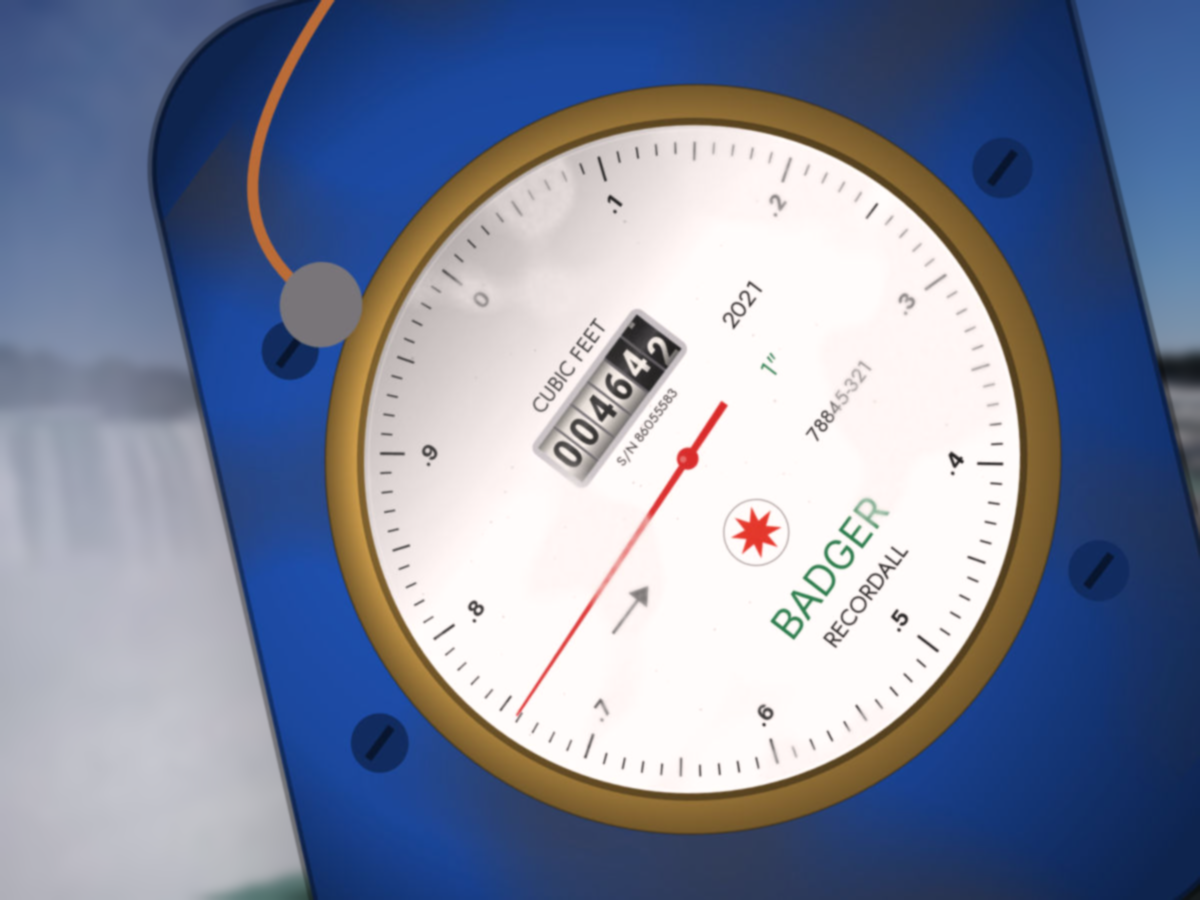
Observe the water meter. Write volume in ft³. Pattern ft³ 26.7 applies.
ft³ 4641.74
